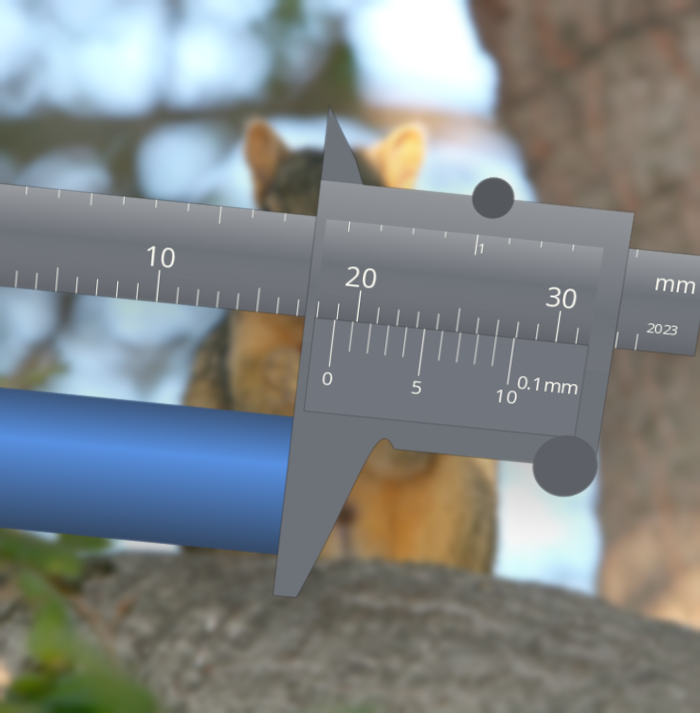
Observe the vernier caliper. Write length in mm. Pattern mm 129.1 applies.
mm 18.9
